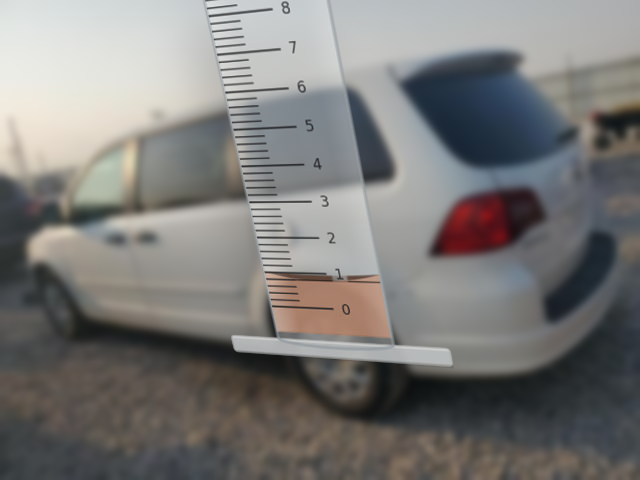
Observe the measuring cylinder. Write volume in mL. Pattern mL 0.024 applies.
mL 0.8
